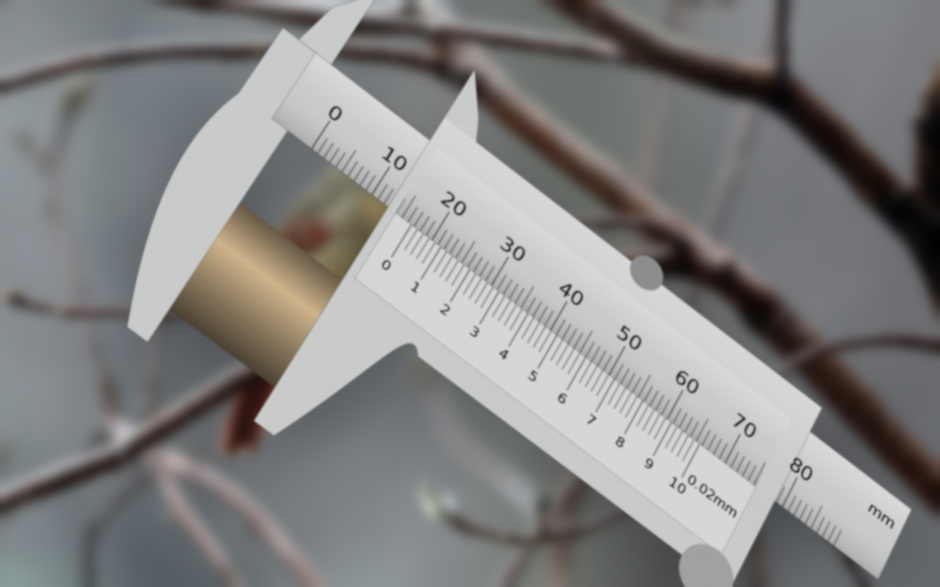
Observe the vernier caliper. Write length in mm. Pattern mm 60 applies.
mm 16.6
